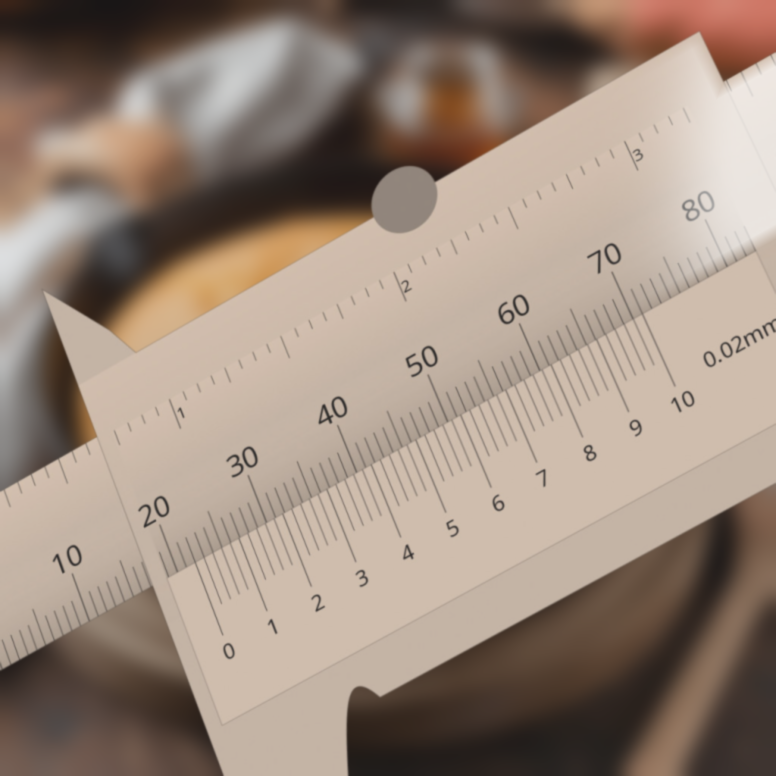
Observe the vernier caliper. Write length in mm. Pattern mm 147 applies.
mm 22.0
